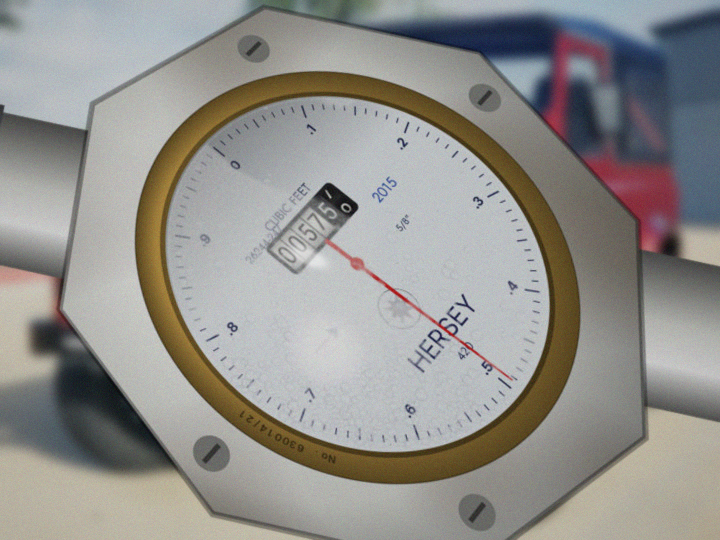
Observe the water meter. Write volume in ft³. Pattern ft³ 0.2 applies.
ft³ 5757.49
